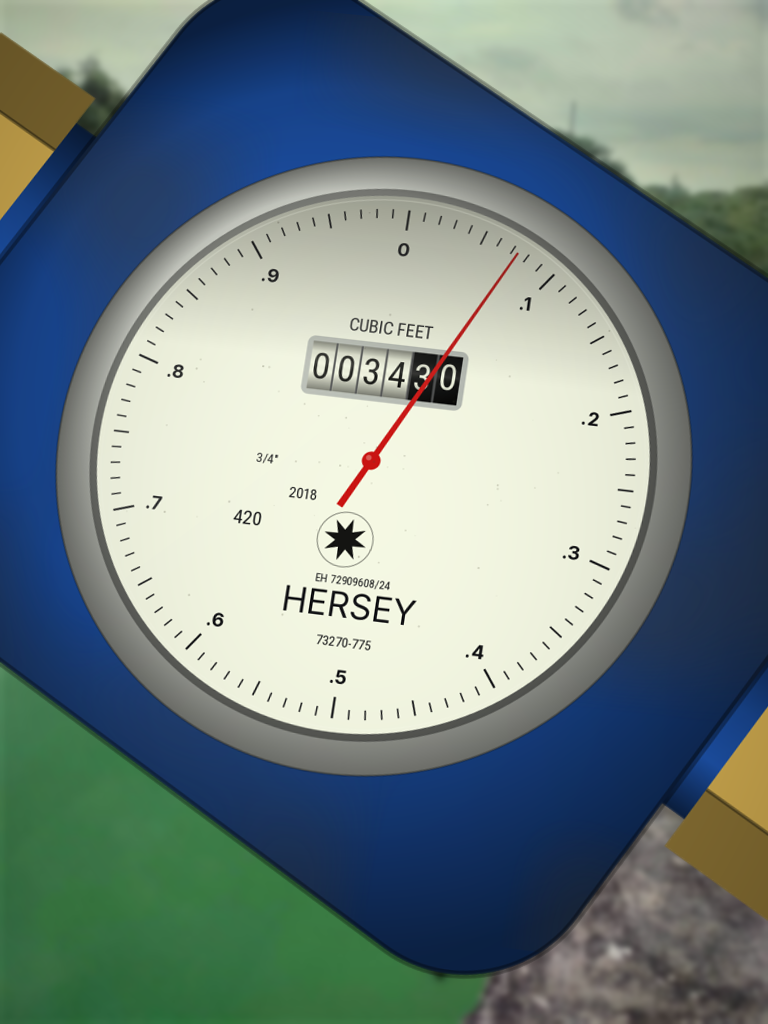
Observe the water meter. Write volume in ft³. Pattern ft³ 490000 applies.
ft³ 3430.07
